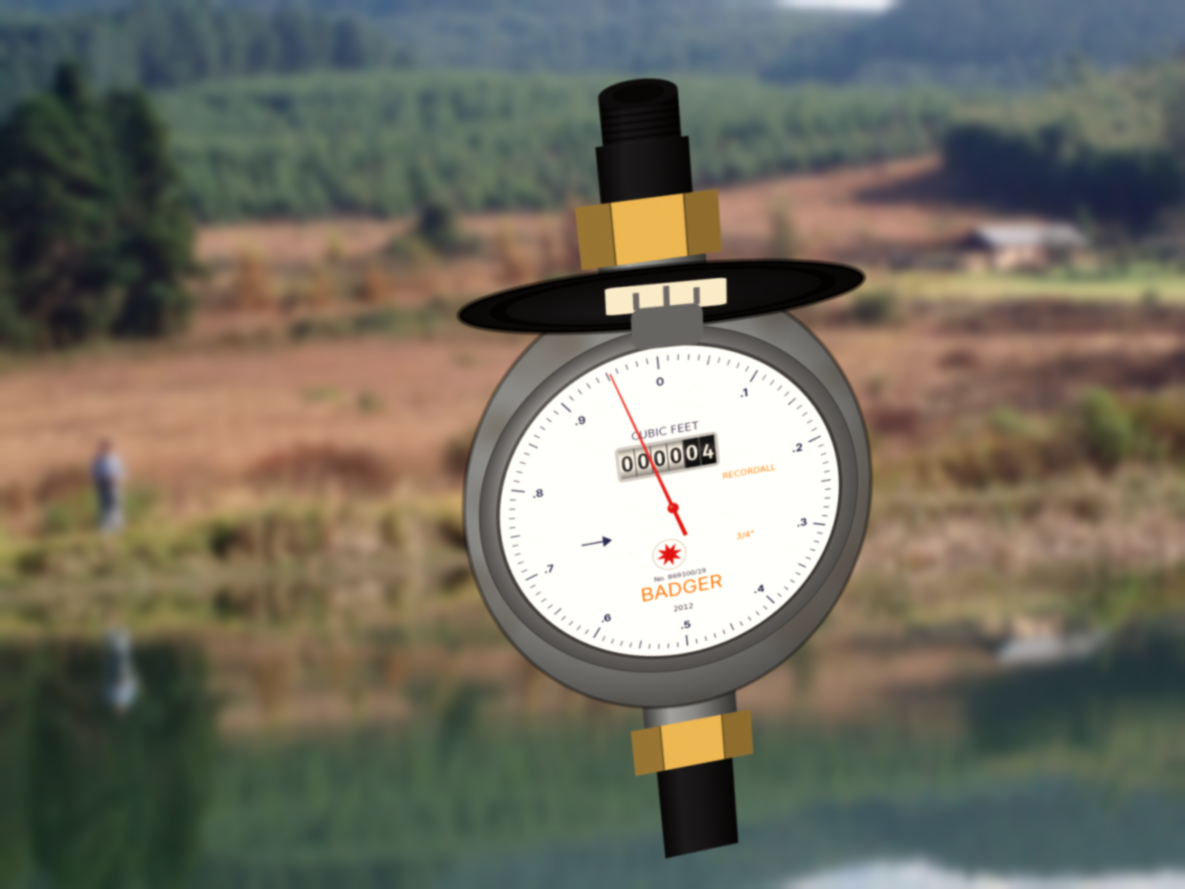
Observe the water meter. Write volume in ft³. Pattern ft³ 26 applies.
ft³ 3.95
